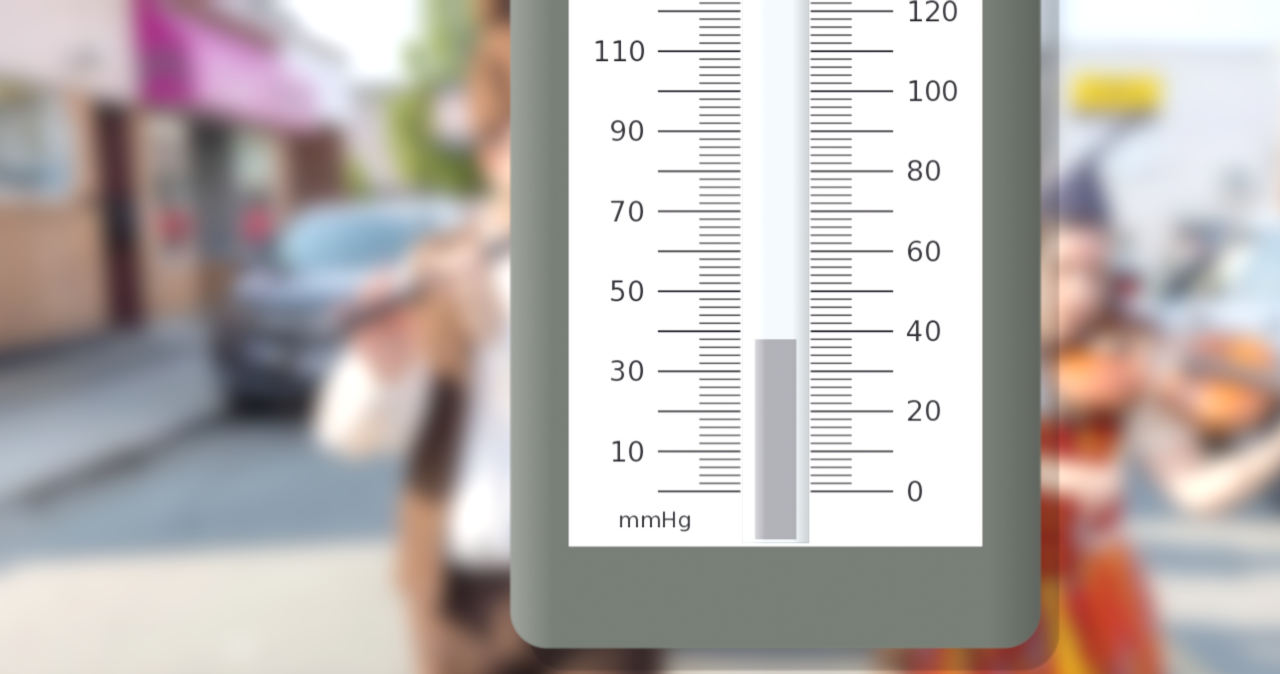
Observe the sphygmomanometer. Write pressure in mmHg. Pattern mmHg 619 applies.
mmHg 38
